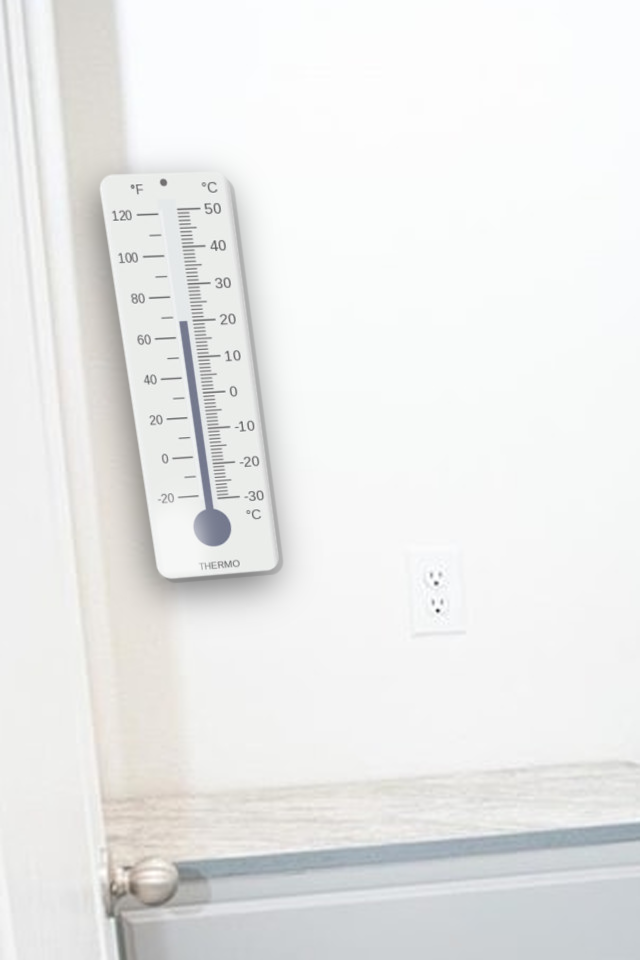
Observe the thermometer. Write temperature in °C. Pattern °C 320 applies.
°C 20
